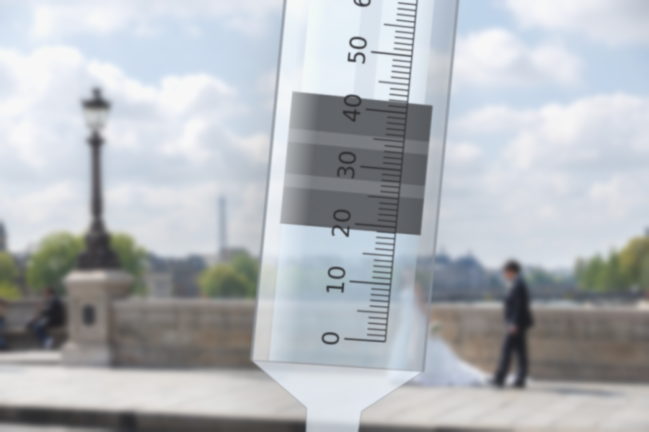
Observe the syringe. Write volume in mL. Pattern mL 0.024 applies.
mL 19
